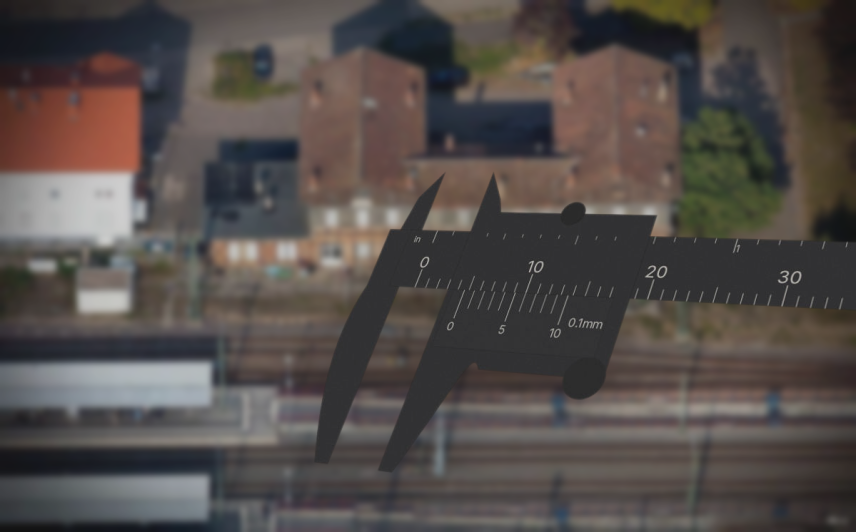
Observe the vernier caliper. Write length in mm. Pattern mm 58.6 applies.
mm 4.6
